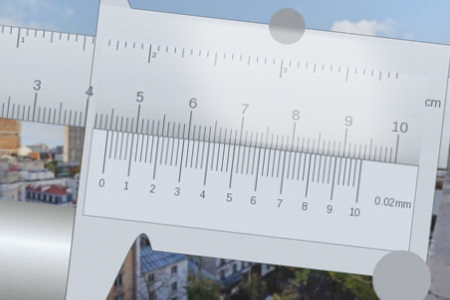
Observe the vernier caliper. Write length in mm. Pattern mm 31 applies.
mm 44.5
